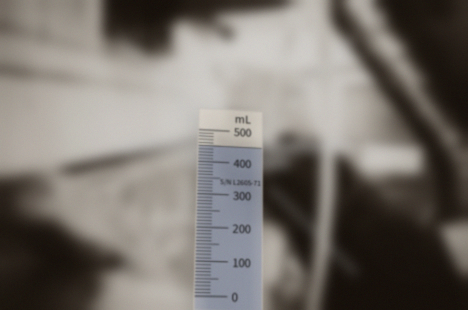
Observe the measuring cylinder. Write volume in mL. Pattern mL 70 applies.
mL 450
